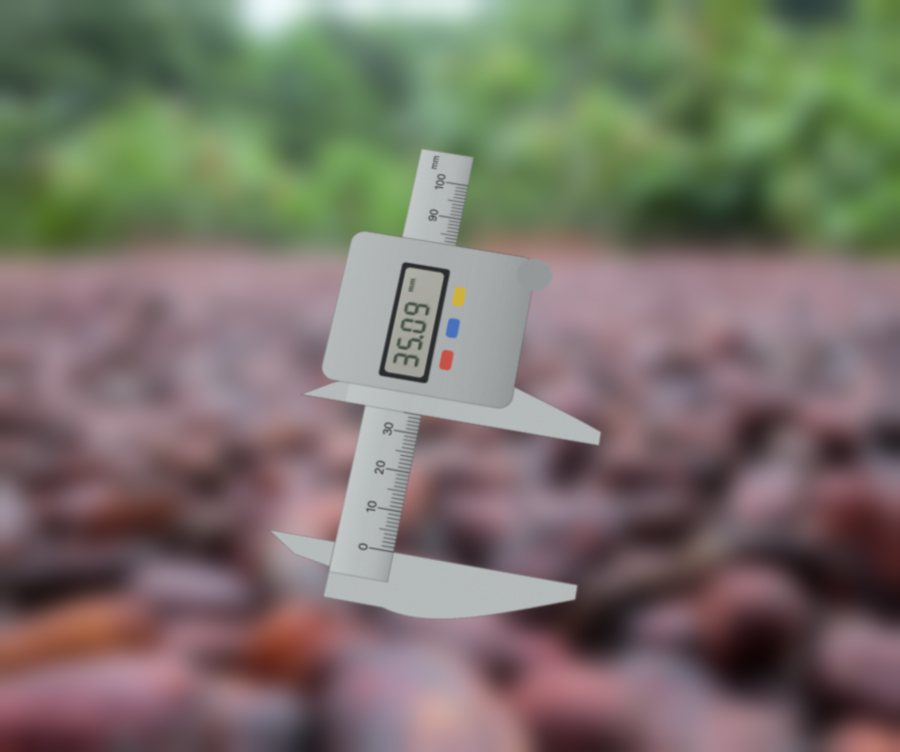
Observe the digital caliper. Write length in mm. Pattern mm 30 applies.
mm 35.09
